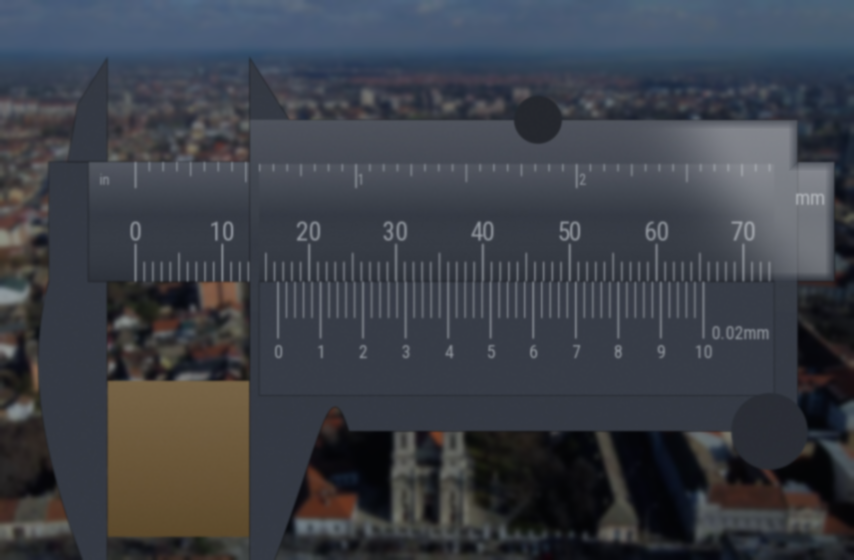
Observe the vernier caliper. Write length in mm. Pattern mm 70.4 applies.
mm 16.4
